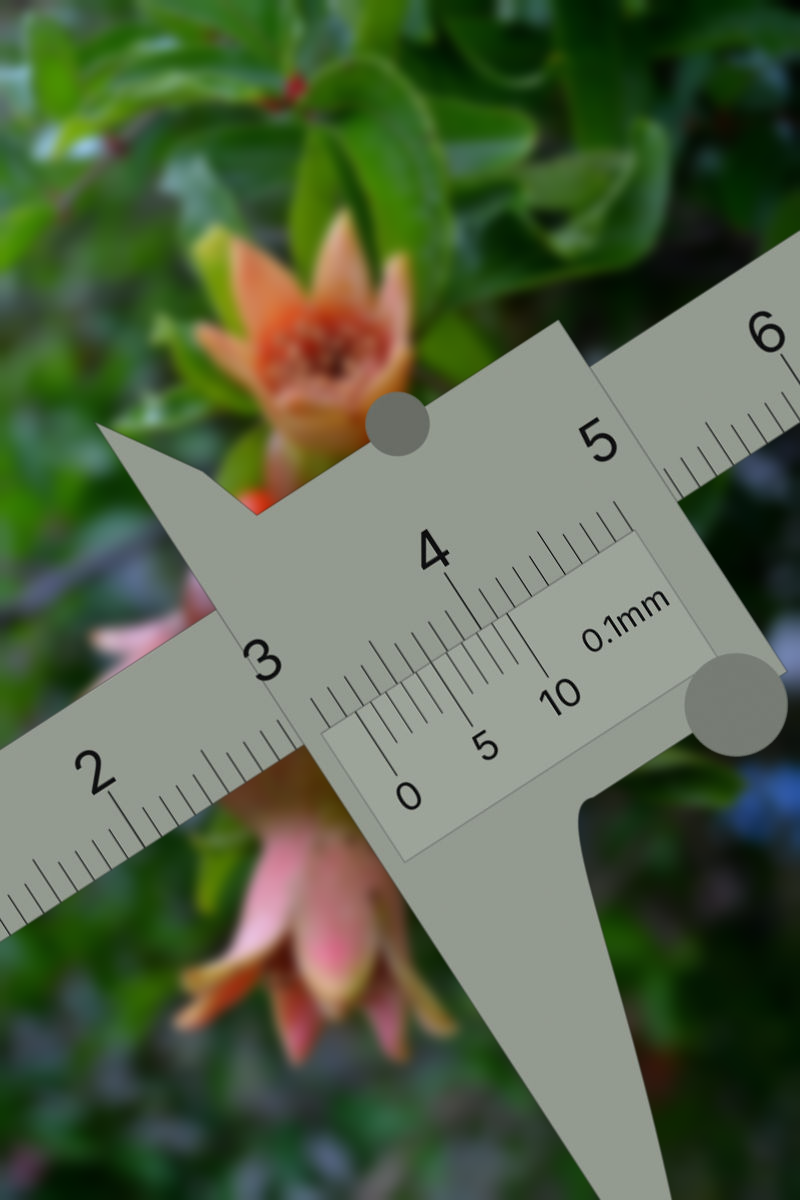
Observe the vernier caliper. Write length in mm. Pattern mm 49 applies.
mm 32.5
